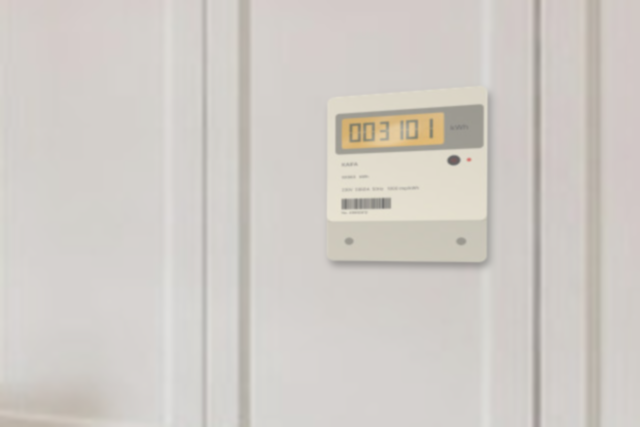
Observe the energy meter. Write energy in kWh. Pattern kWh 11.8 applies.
kWh 3101
